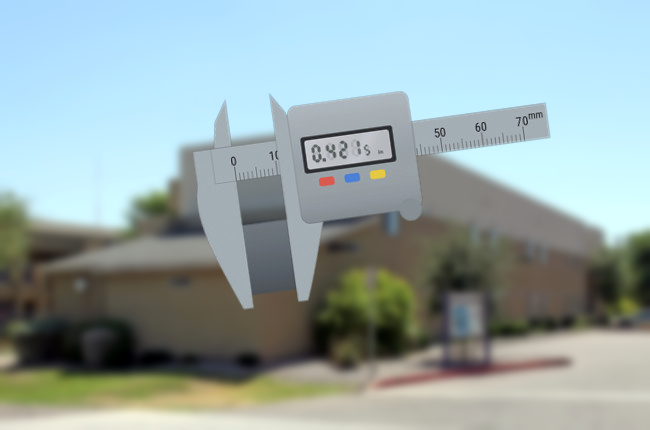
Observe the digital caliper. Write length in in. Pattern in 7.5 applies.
in 0.4215
